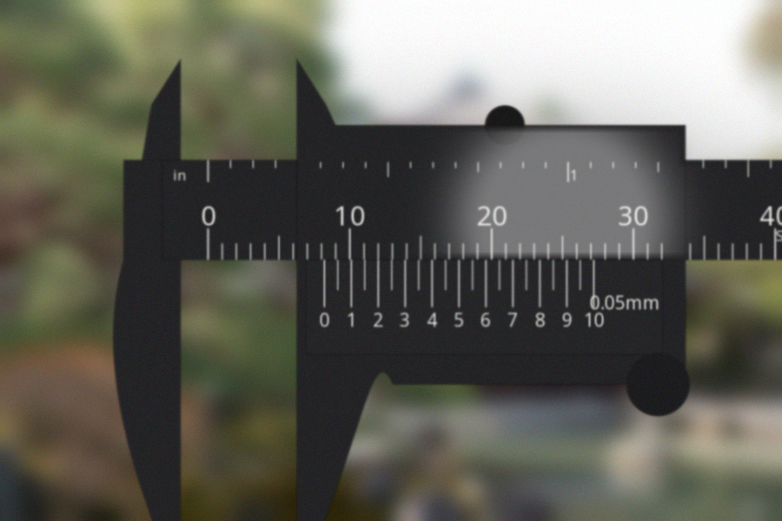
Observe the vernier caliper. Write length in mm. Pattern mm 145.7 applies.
mm 8.2
